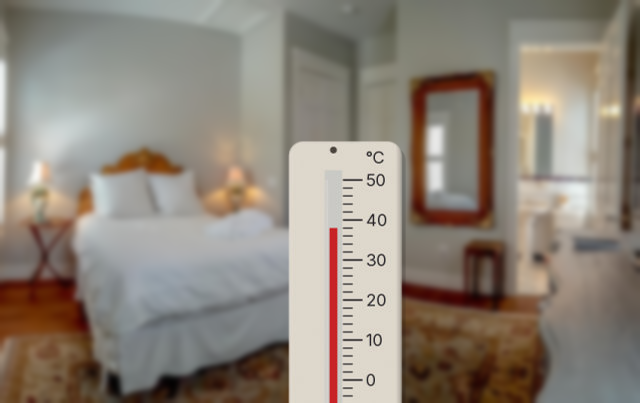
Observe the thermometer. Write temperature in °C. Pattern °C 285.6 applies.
°C 38
